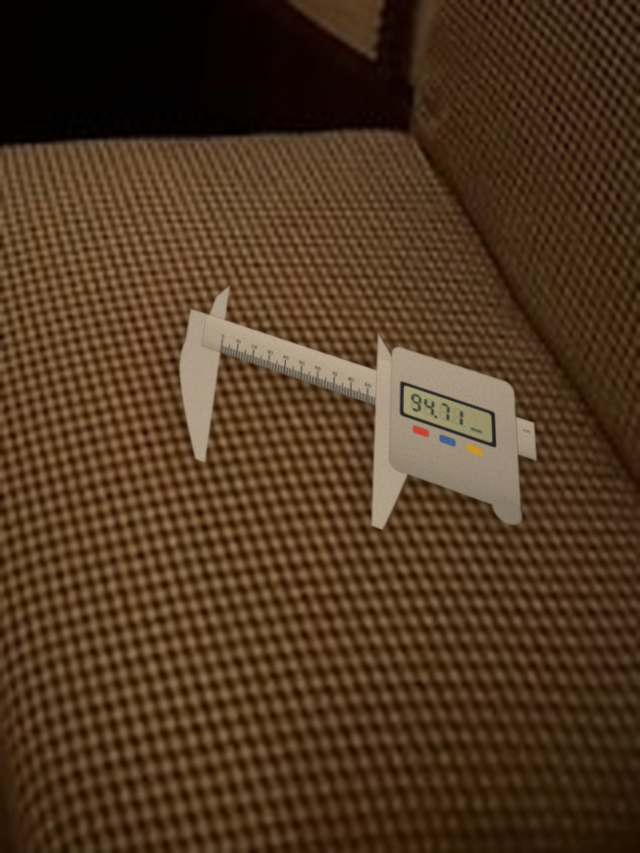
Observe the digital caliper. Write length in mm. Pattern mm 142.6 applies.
mm 94.71
